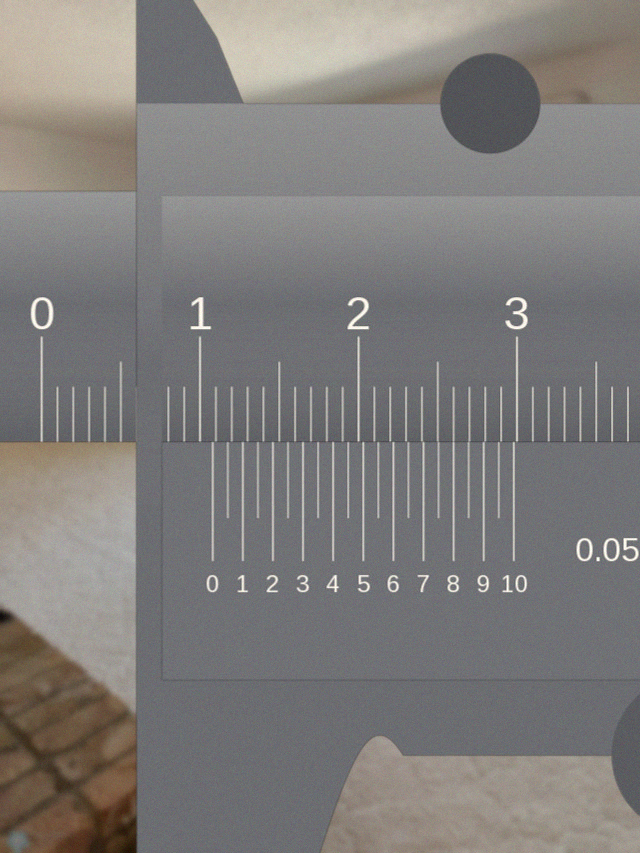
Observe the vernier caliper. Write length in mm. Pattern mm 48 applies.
mm 10.8
